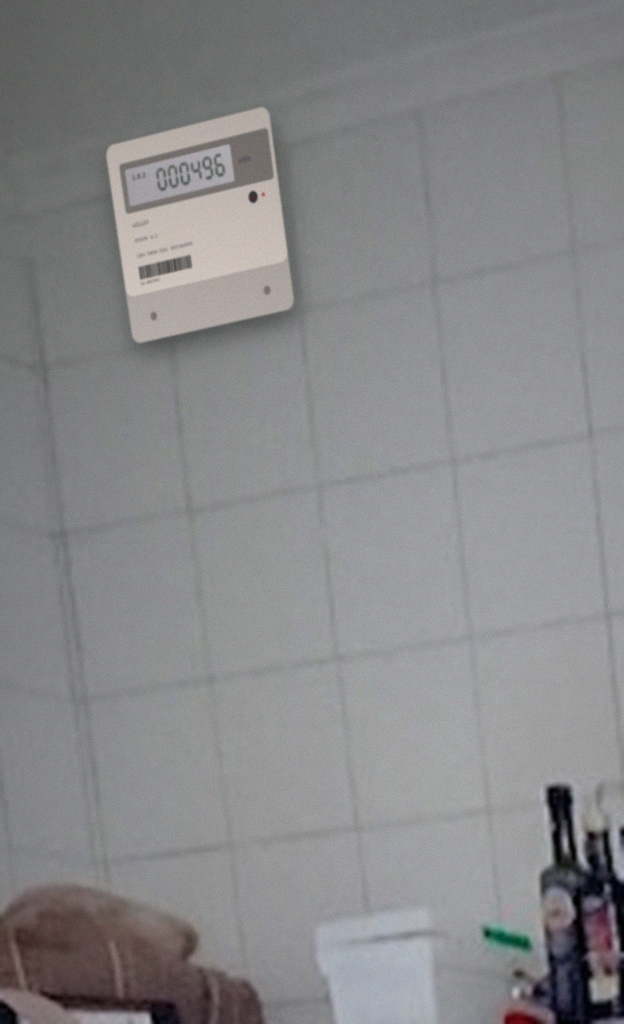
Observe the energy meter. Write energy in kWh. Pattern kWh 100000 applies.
kWh 496
